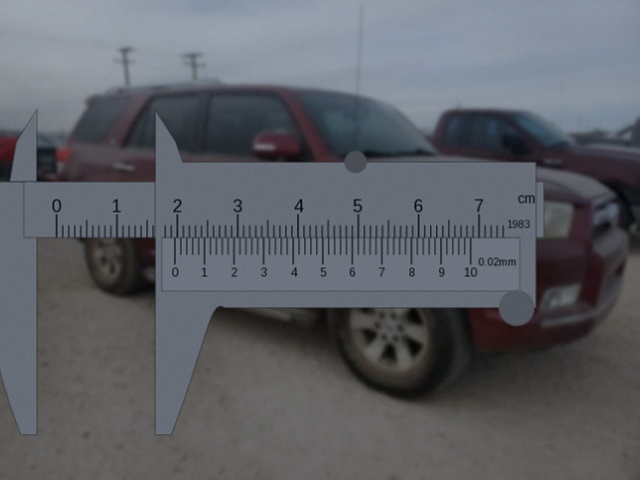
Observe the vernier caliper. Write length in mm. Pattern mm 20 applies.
mm 19.6
